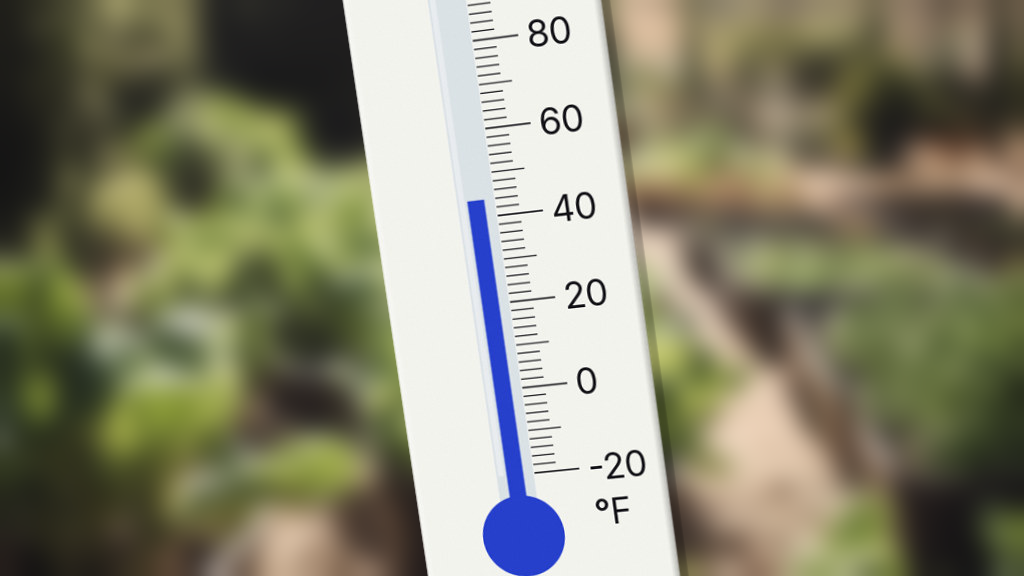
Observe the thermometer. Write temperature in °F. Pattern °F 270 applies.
°F 44
